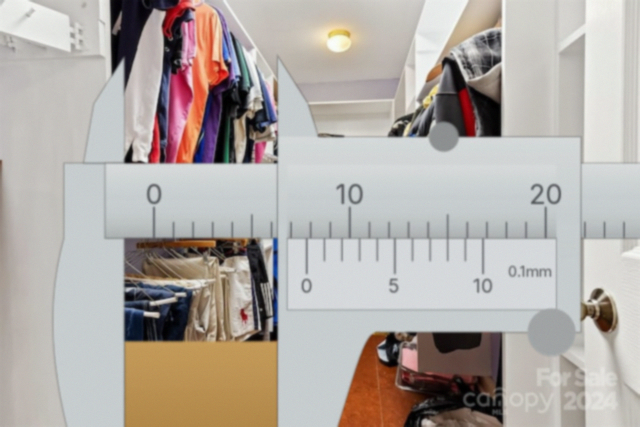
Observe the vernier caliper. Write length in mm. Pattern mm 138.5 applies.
mm 7.8
